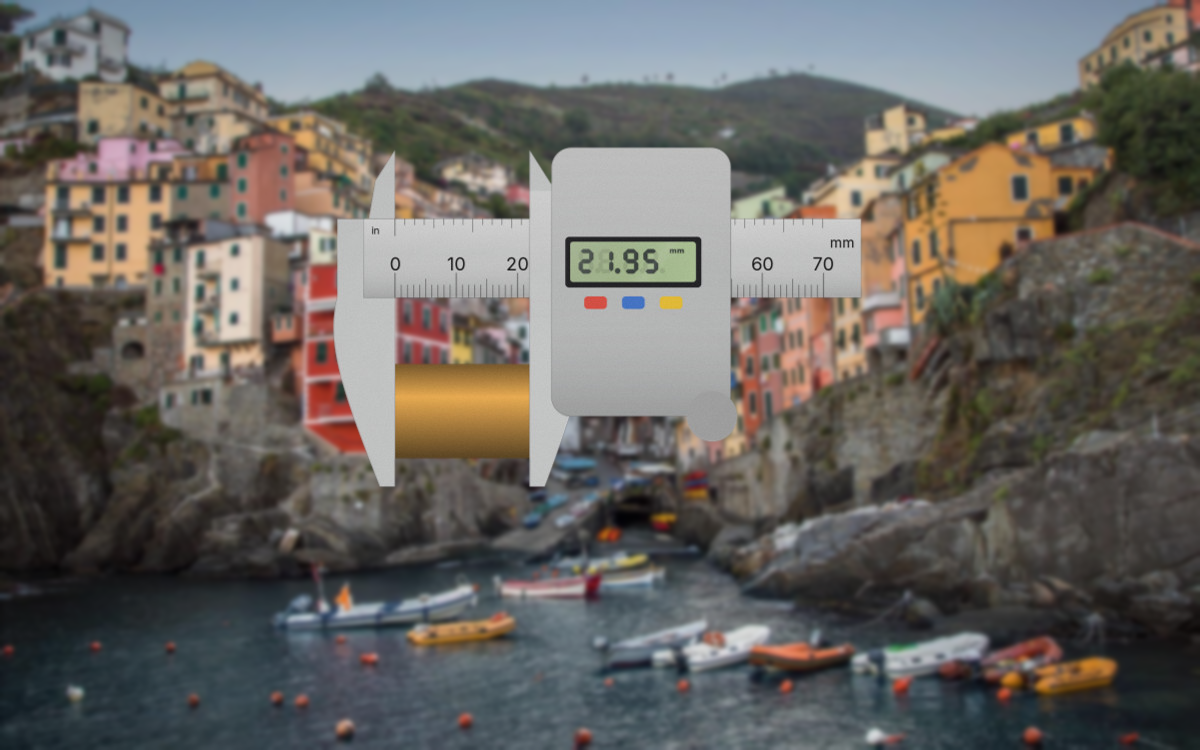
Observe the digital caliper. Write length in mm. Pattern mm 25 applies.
mm 21.95
